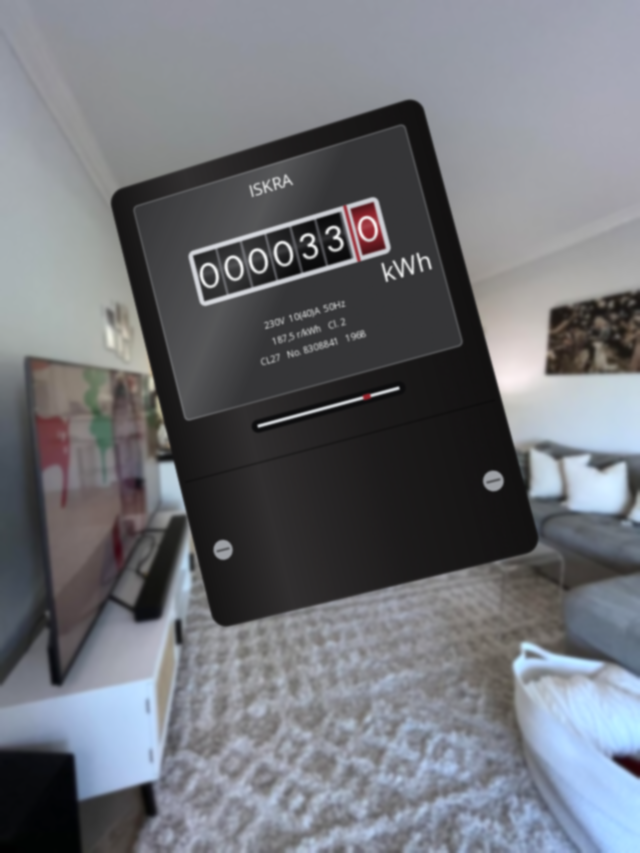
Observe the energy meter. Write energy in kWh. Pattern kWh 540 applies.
kWh 33.0
